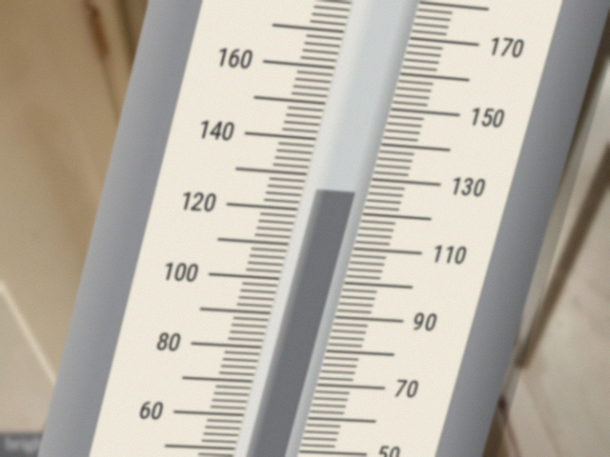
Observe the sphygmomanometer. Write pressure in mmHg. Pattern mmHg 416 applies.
mmHg 126
